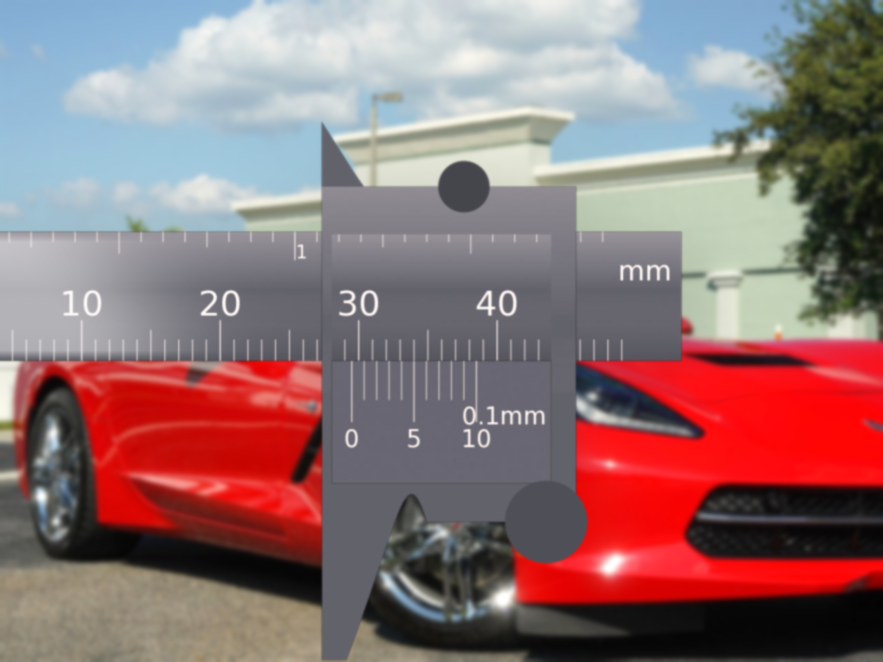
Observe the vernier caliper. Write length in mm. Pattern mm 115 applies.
mm 29.5
